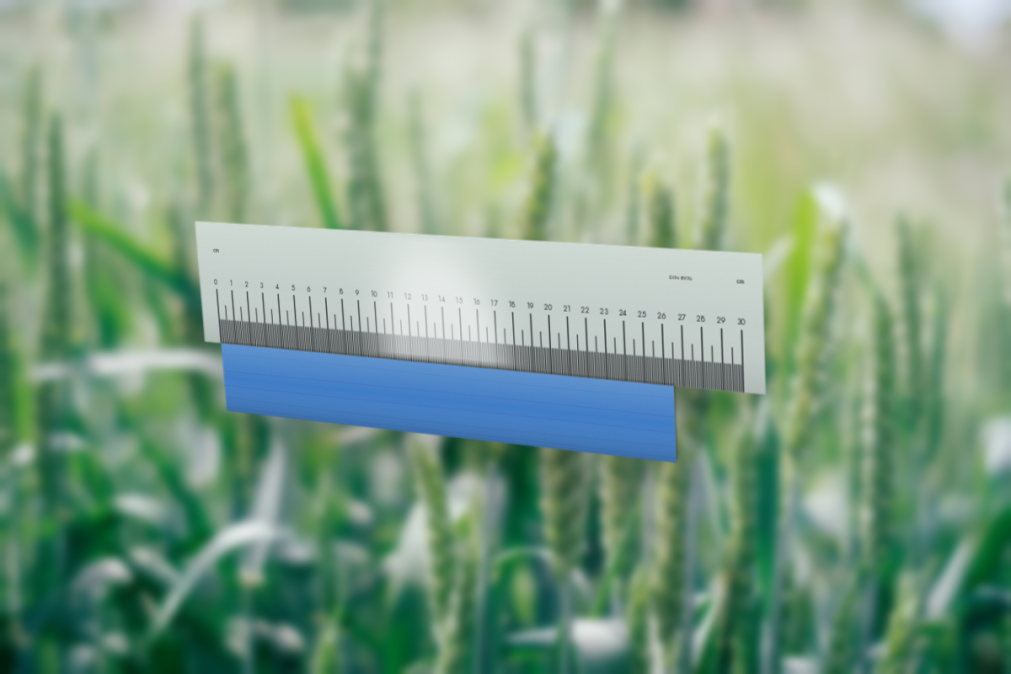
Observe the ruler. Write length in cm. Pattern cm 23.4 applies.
cm 26.5
